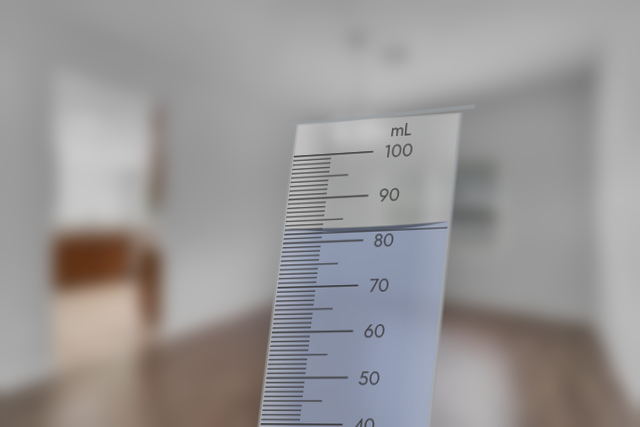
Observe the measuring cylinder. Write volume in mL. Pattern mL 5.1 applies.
mL 82
